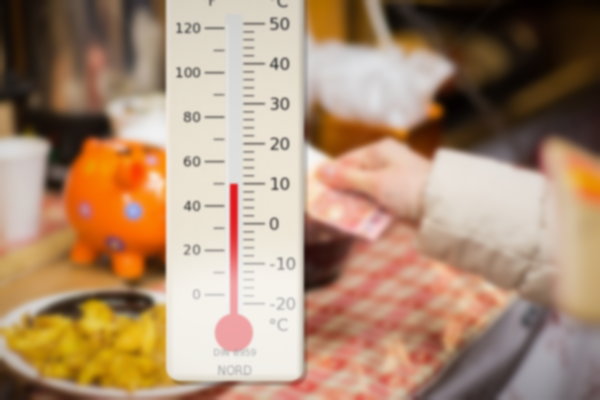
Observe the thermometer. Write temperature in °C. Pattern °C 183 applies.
°C 10
